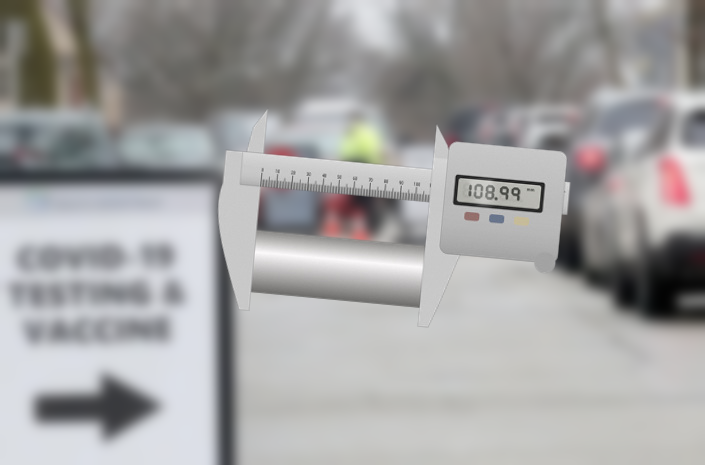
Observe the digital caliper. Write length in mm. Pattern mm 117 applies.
mm 108.99
